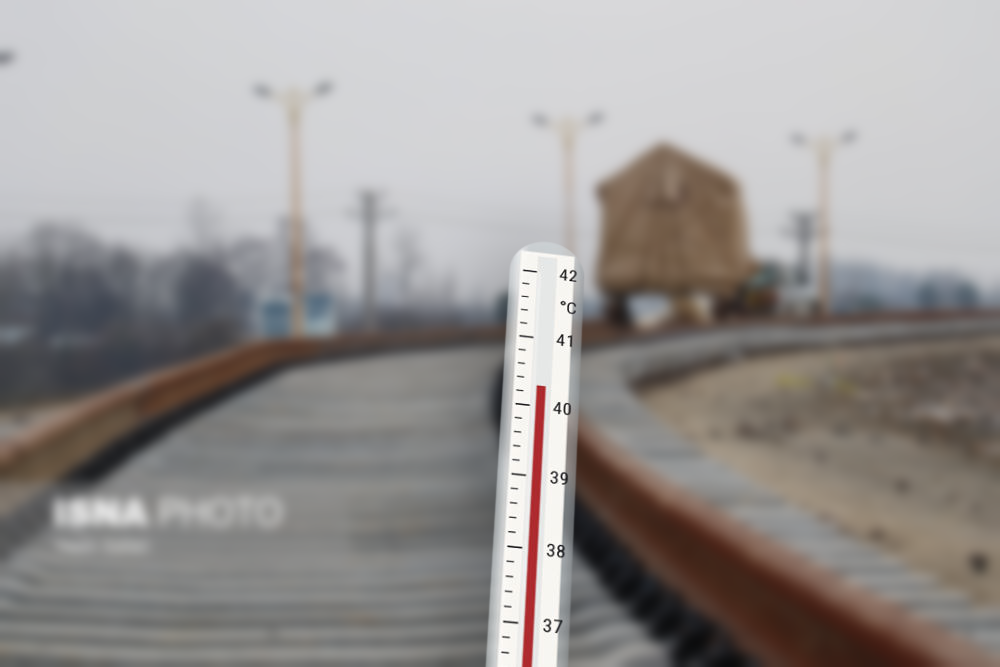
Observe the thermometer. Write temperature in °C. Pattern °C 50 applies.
°C 40.3
